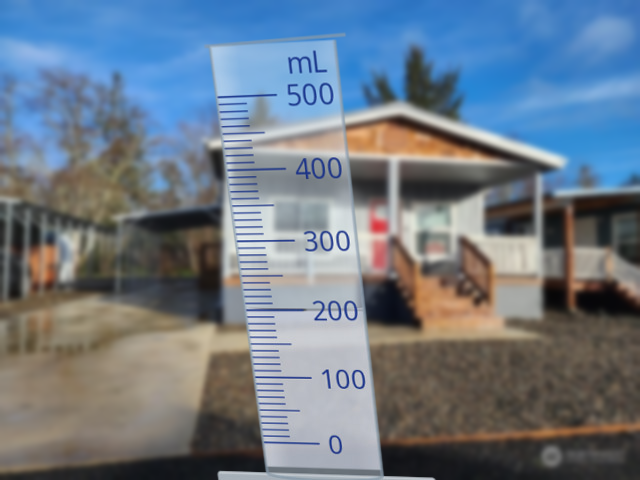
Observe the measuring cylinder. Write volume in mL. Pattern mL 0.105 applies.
mL 200
